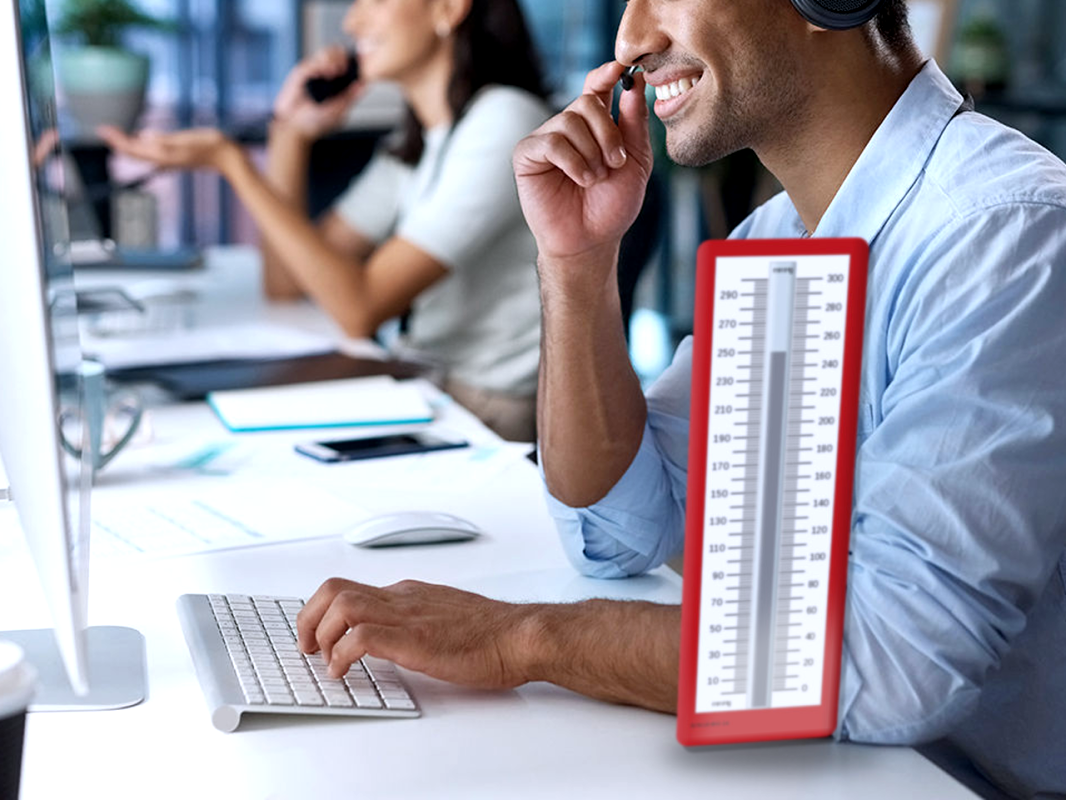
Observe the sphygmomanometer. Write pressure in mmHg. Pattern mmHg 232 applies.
mmHg 250
